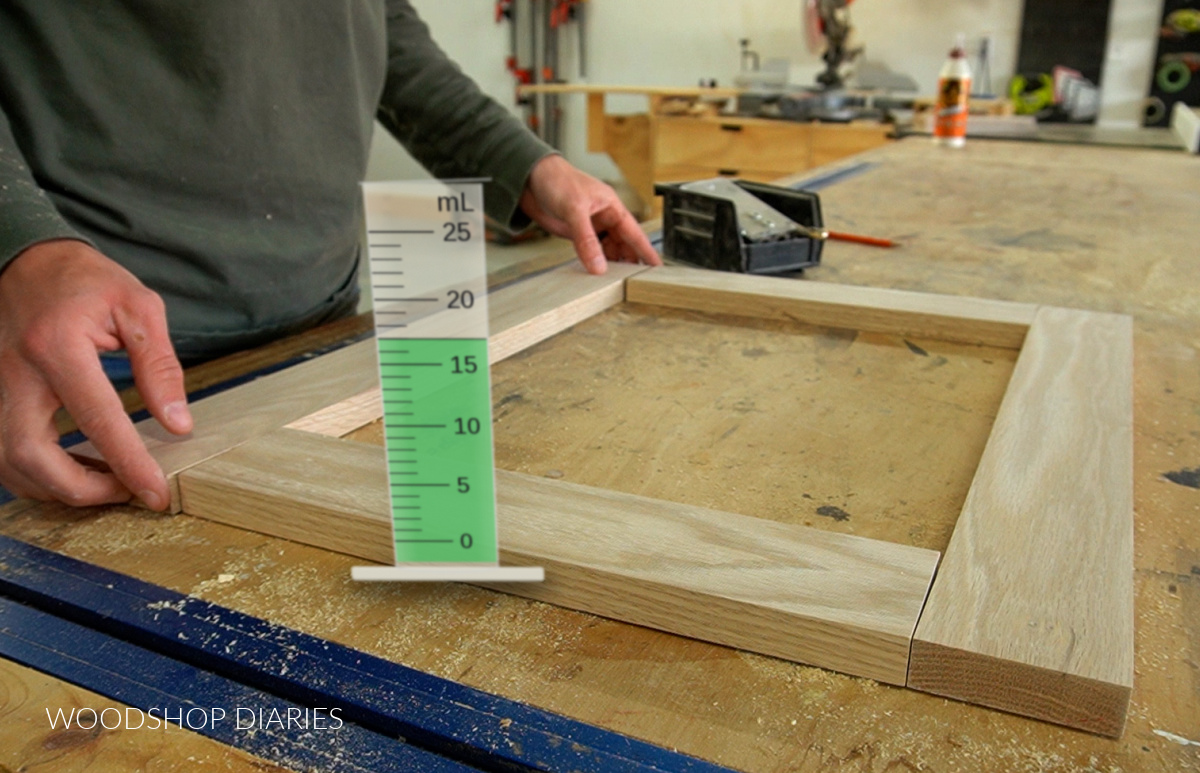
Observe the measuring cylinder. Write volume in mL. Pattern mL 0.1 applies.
mL 17
